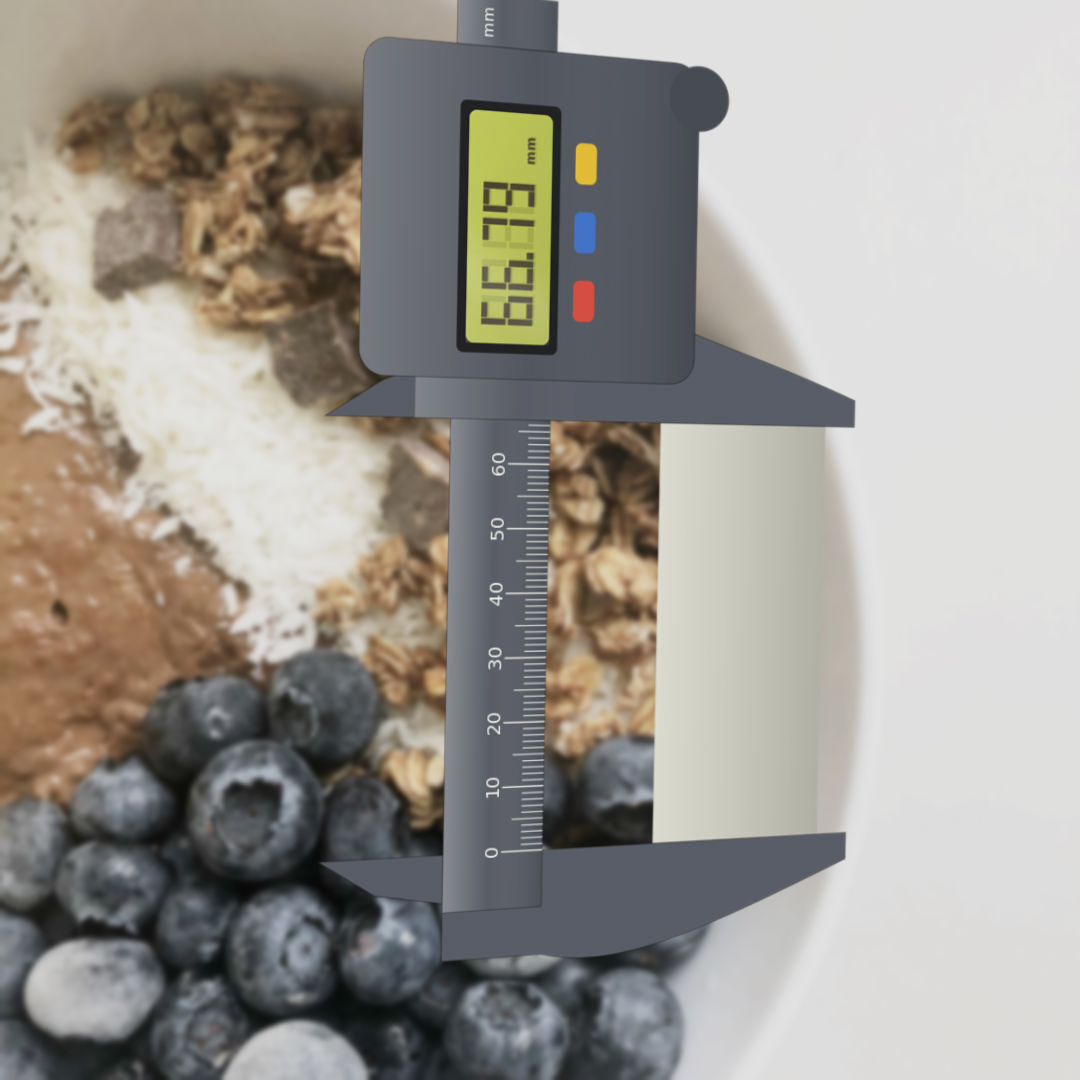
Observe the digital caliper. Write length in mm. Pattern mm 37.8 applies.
mm 66.79
